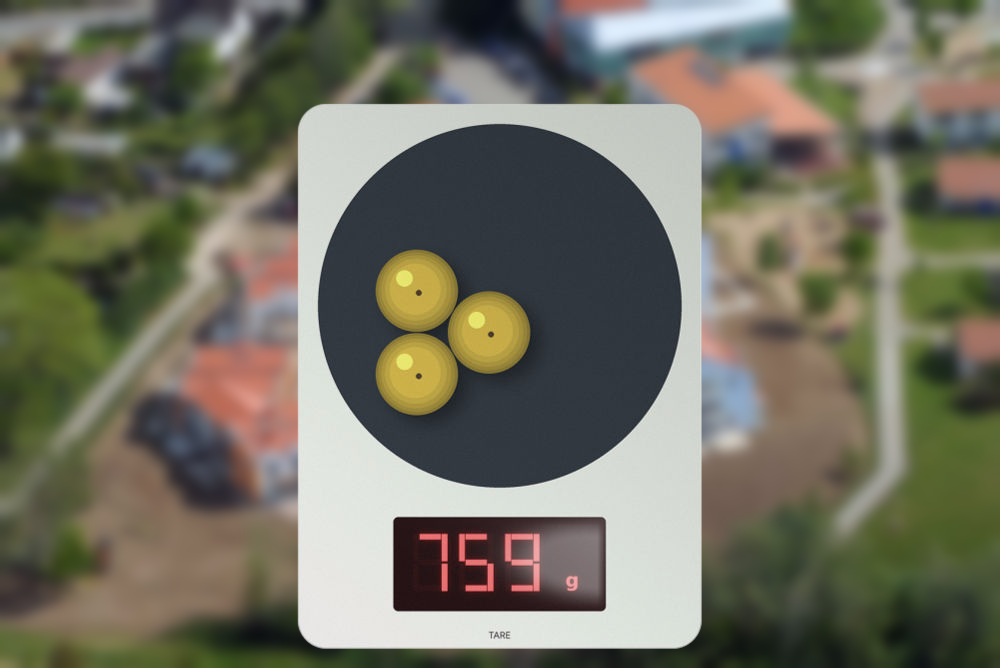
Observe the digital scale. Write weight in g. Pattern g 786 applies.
g 759
